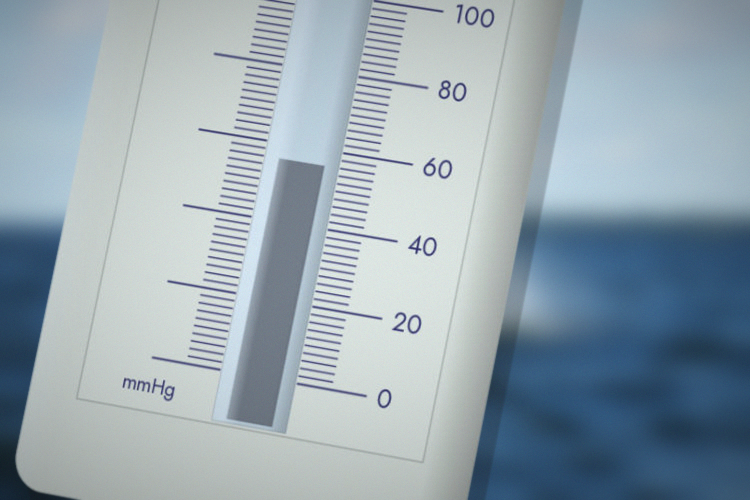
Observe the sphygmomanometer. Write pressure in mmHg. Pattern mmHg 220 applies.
mmHg 56
